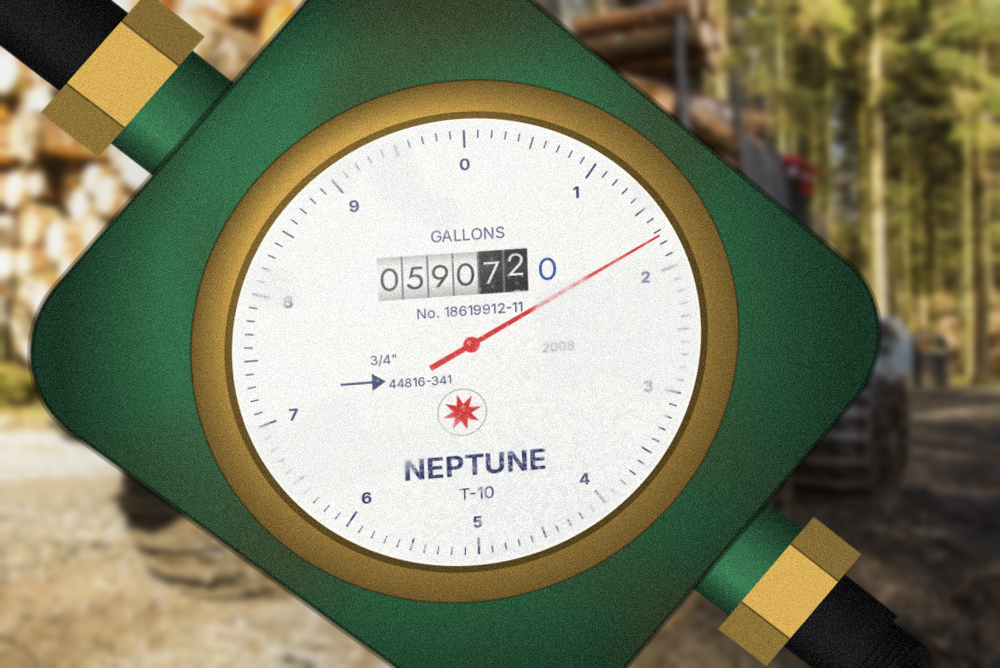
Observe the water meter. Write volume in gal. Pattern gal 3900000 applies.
gal 590721.7
